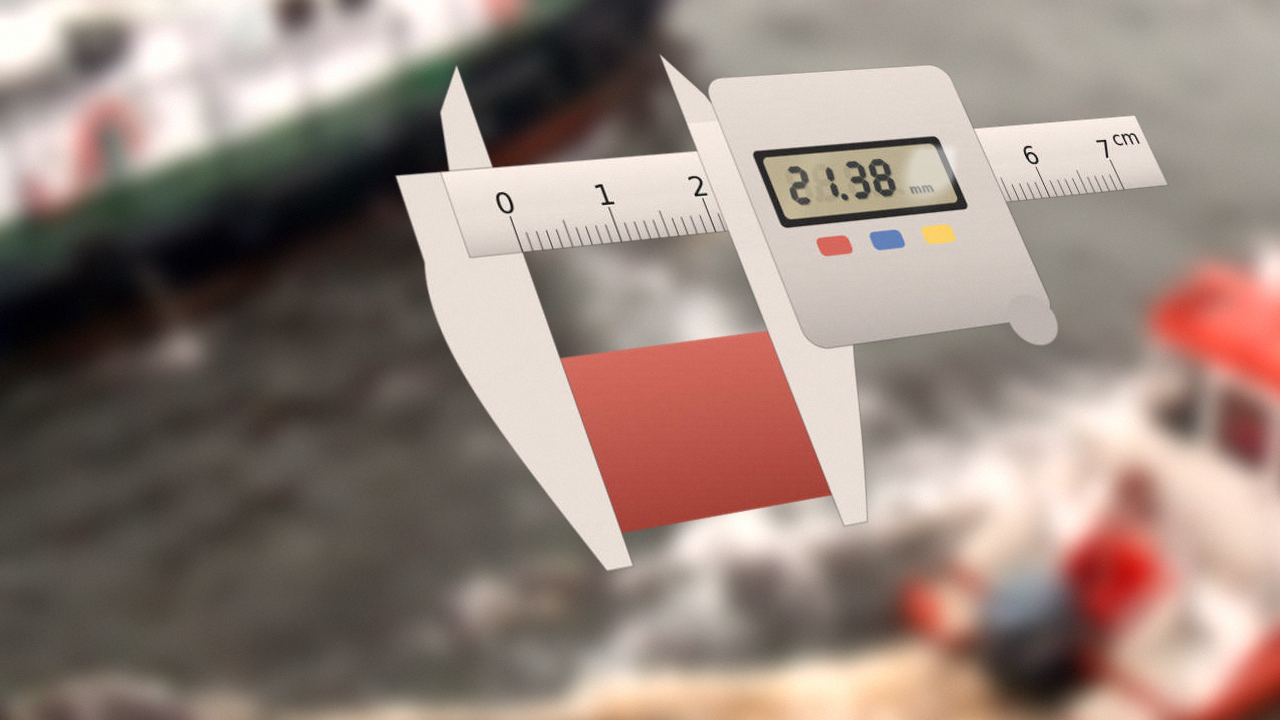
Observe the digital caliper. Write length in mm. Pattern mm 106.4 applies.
mm 21.38
